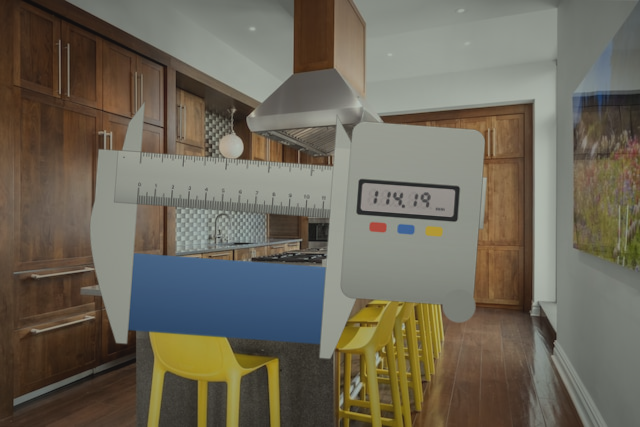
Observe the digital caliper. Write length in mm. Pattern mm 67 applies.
mm 114.19
